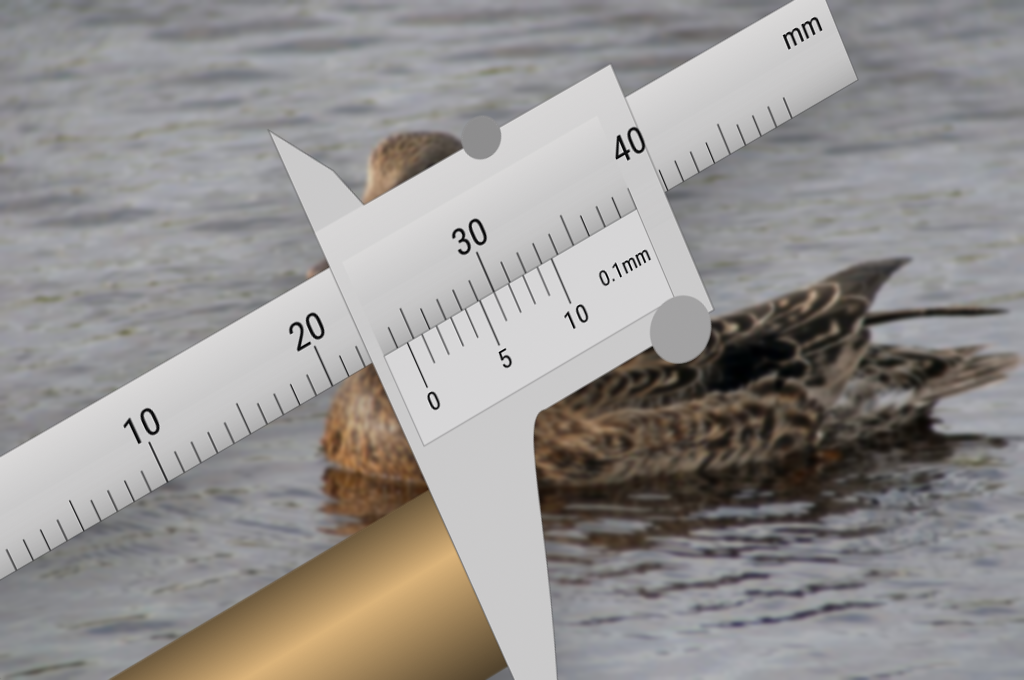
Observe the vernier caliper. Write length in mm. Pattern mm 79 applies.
mm 24.6
